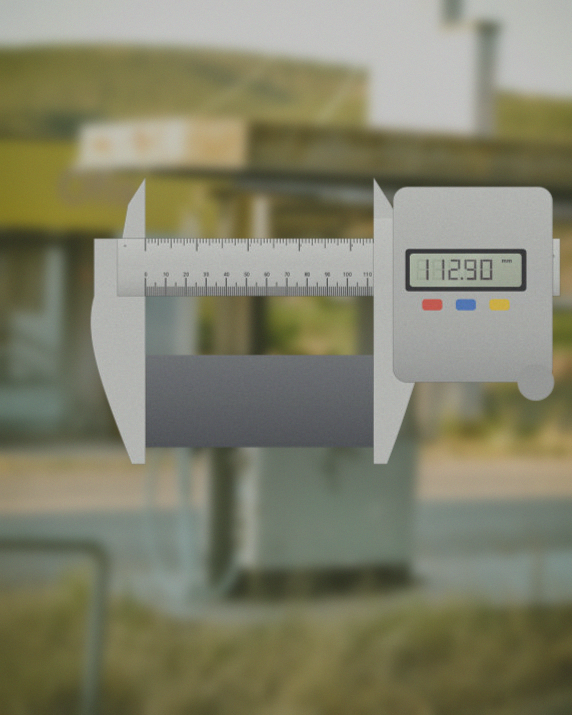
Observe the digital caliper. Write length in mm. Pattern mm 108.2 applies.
mm 112.90
